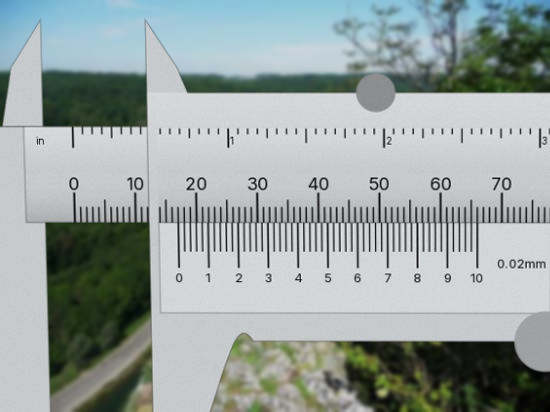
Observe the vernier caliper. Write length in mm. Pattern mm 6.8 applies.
mm 17.0
